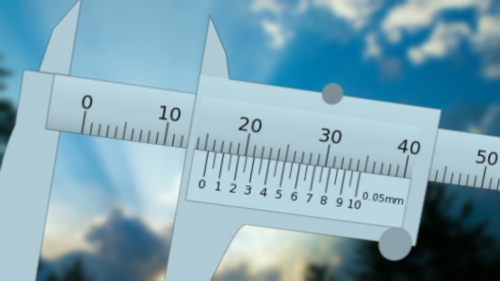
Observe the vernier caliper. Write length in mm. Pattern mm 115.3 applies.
mm 15.4
